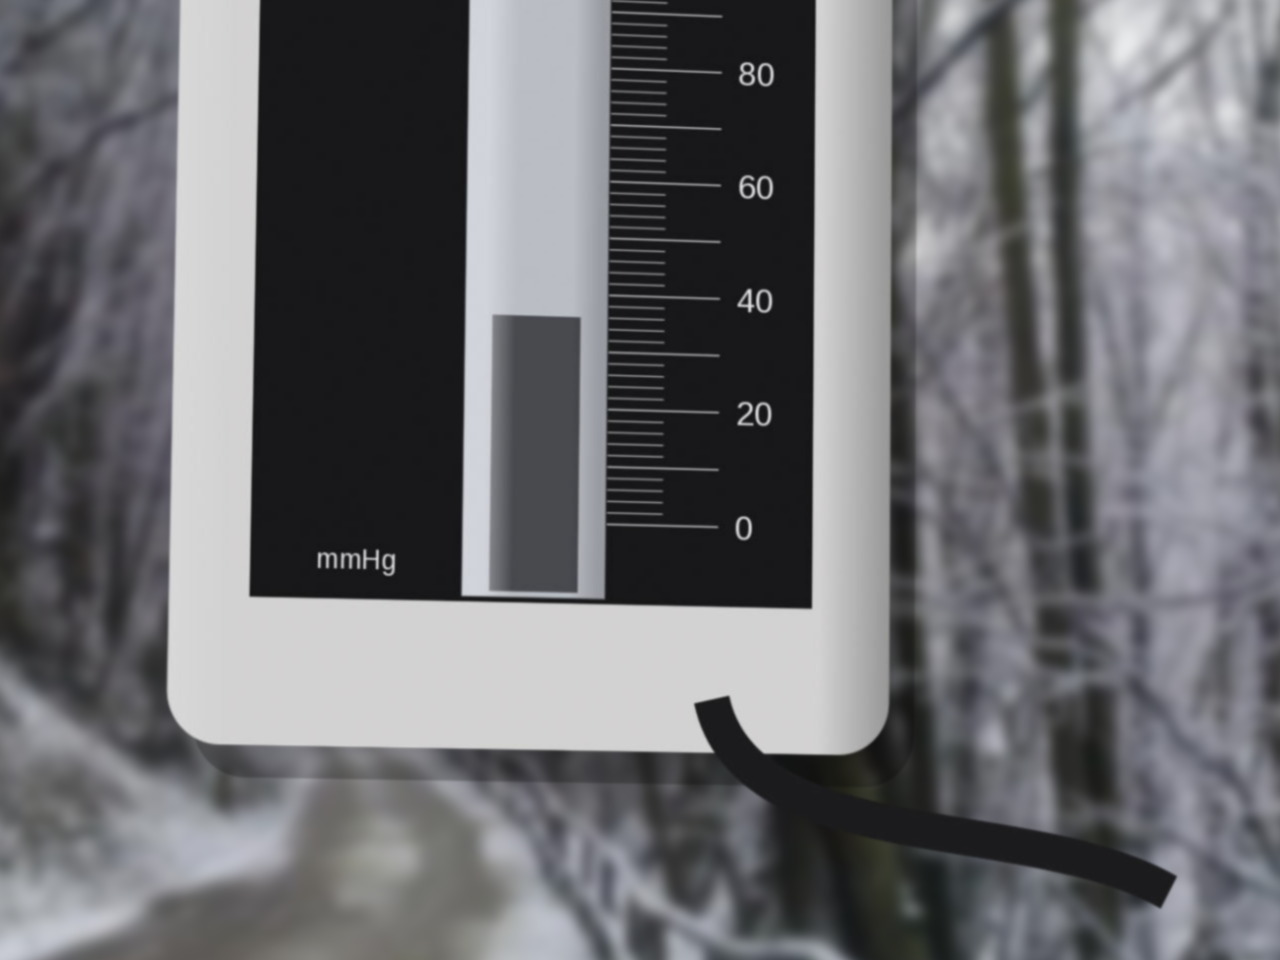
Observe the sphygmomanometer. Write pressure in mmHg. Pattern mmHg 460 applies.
mmHg 36
